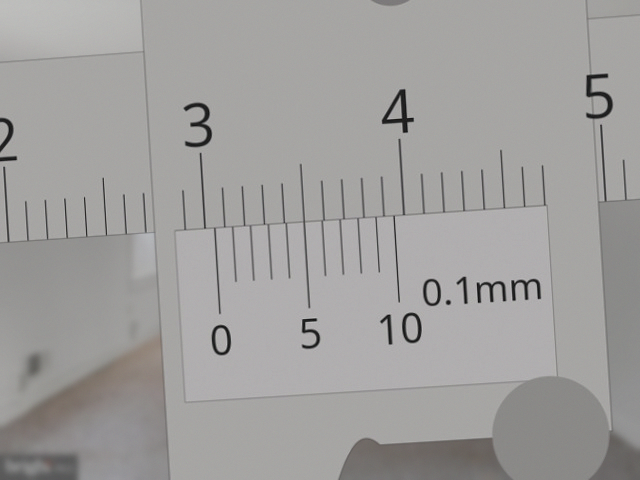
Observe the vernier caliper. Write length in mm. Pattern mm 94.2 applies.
mm 30.5
